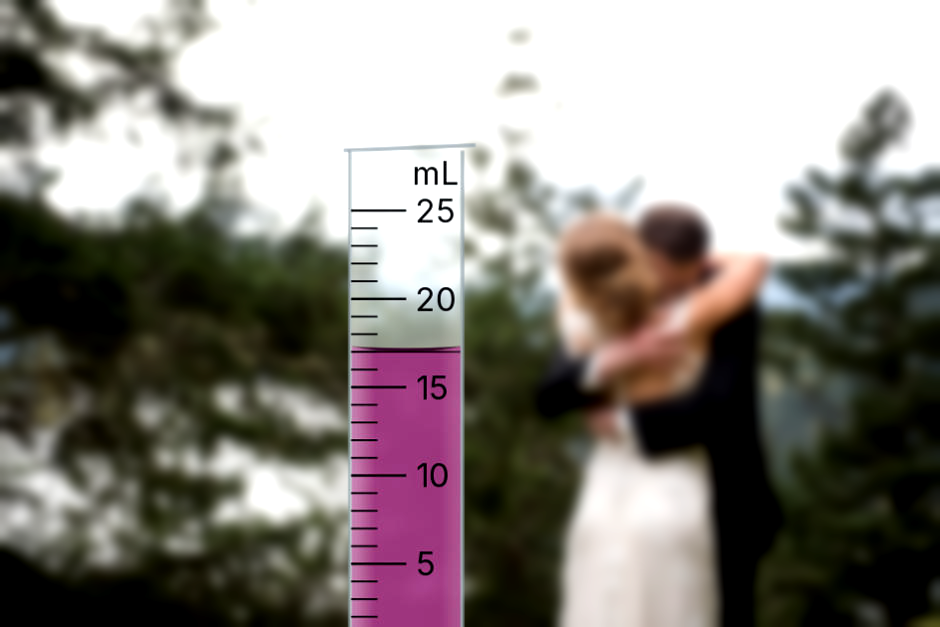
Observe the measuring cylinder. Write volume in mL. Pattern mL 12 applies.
mL 17
